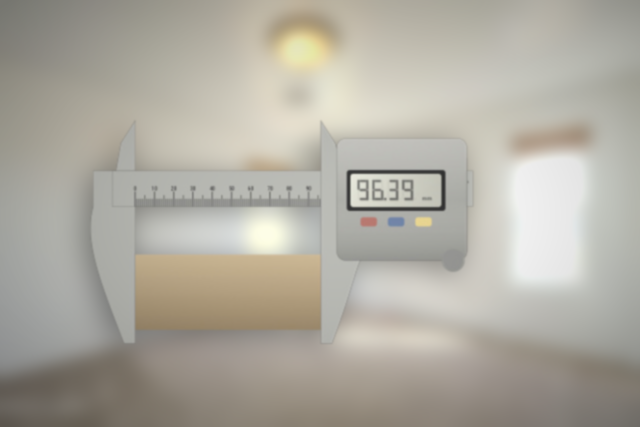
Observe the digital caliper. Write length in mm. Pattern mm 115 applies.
mm 96.39
